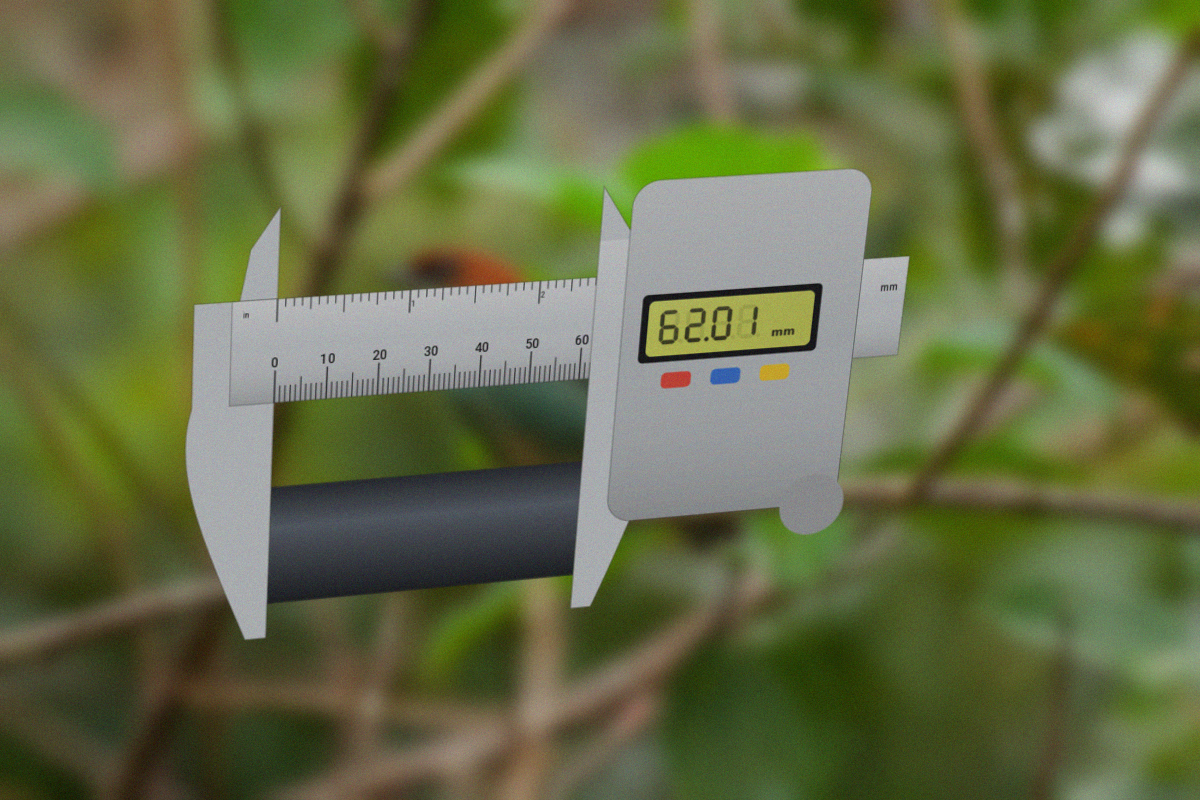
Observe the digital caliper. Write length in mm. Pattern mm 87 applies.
mm 62.01
